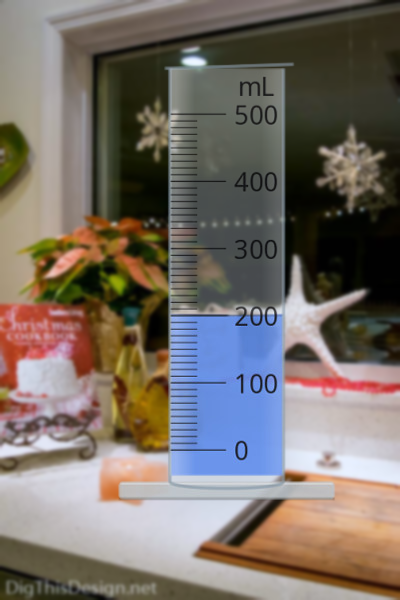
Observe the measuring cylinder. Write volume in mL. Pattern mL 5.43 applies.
mL 200
